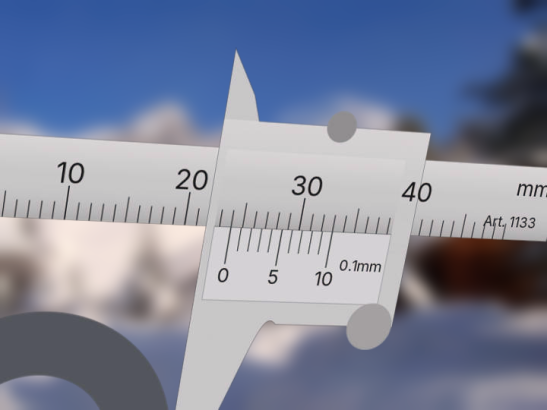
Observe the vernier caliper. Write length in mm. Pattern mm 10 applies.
mm 24.0
